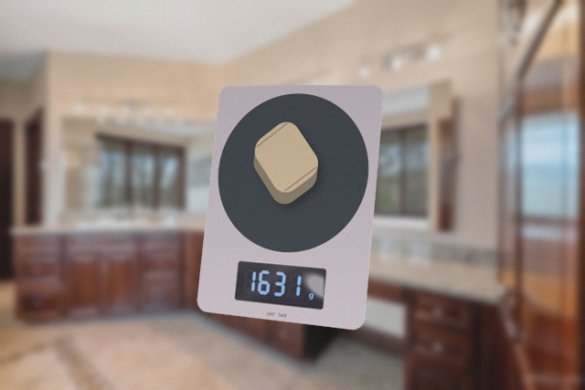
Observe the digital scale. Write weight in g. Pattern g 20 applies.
g 1631
